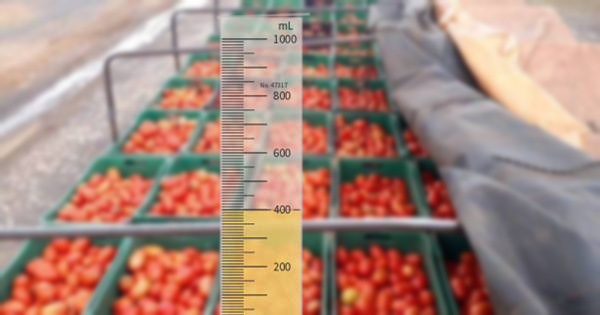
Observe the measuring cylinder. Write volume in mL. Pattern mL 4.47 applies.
mL 400
